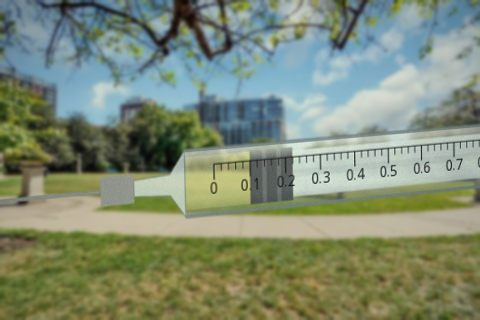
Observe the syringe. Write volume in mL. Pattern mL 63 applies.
mL 0.1
